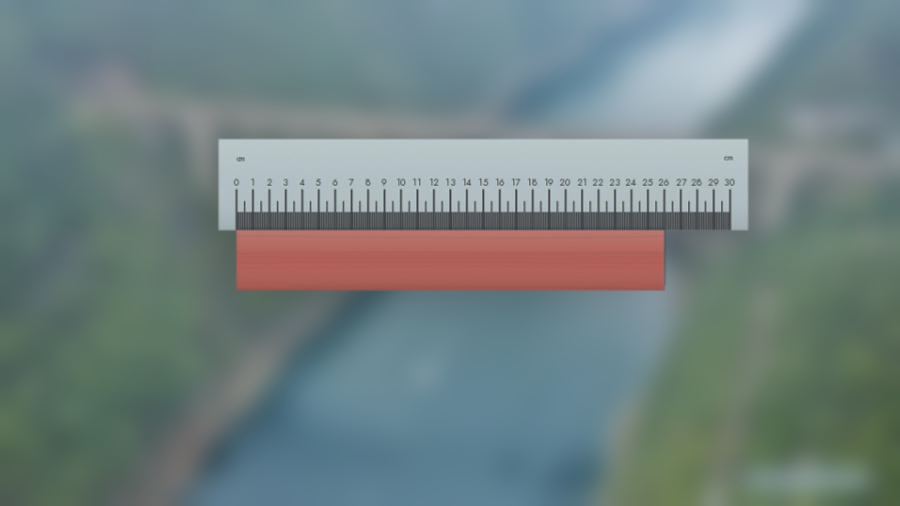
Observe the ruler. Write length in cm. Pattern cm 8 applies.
cm 26
